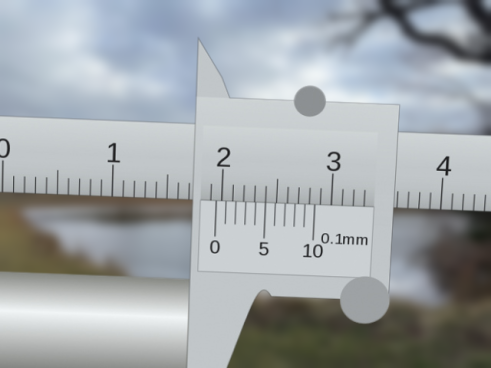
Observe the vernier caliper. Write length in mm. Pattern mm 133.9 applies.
mm 19.5
